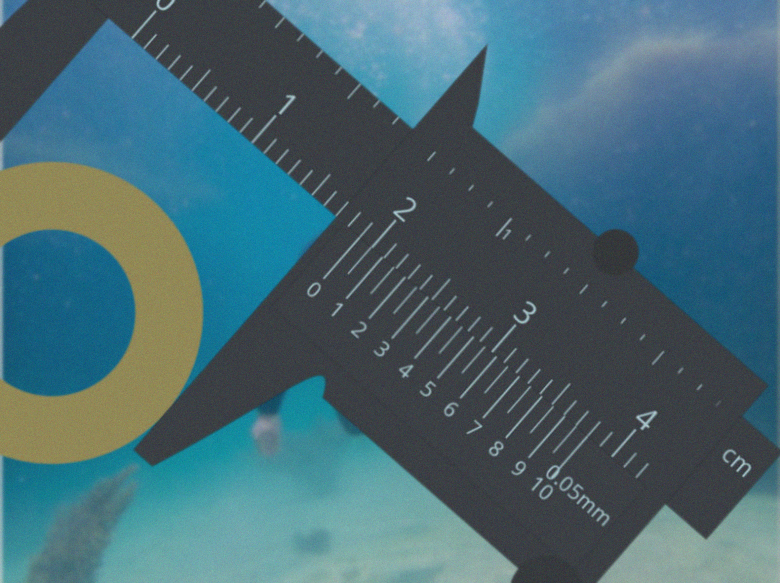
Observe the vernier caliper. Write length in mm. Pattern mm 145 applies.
mm 19.0
